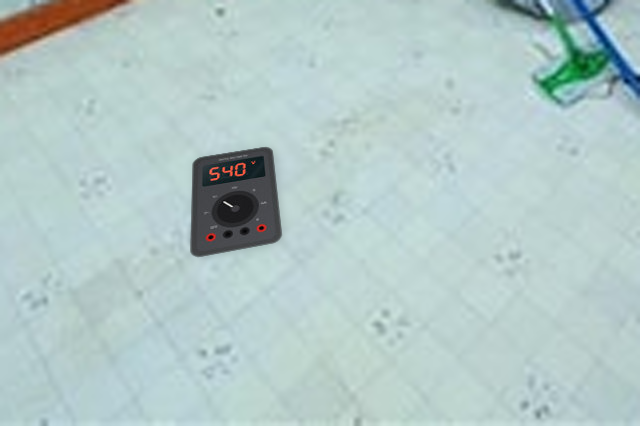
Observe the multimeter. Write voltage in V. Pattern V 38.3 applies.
V 540
